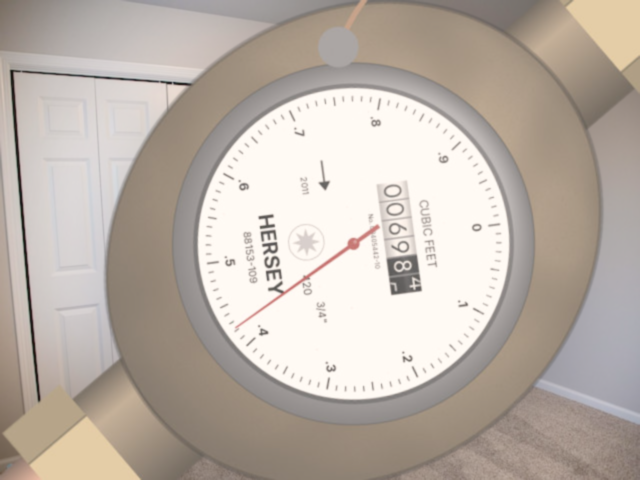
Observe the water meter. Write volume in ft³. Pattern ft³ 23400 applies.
ft³ 6984.42
